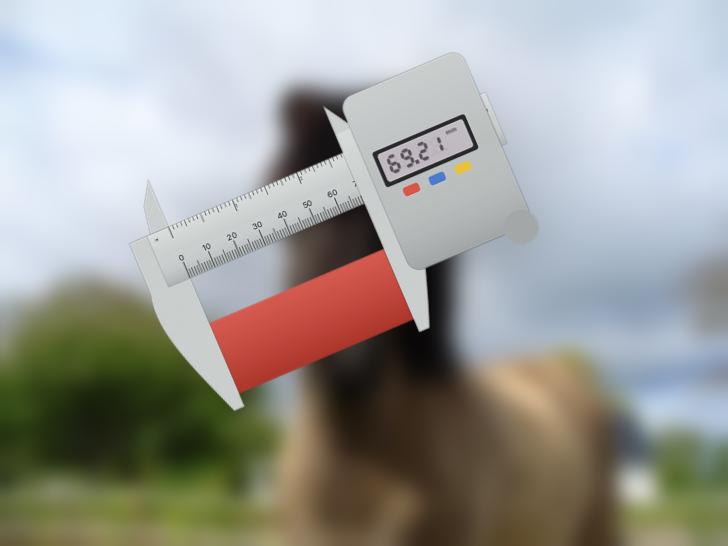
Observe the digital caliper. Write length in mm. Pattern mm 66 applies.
mm 69.21
